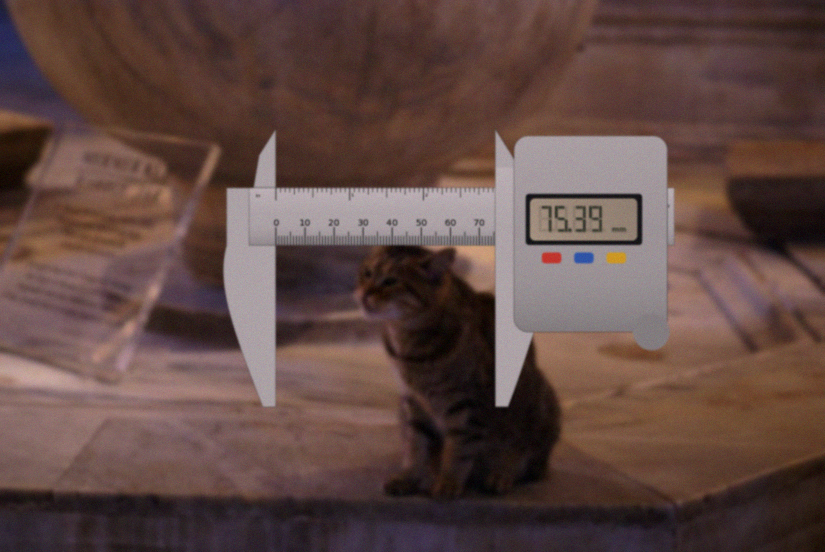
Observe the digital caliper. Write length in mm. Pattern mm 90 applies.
mm 75.39
